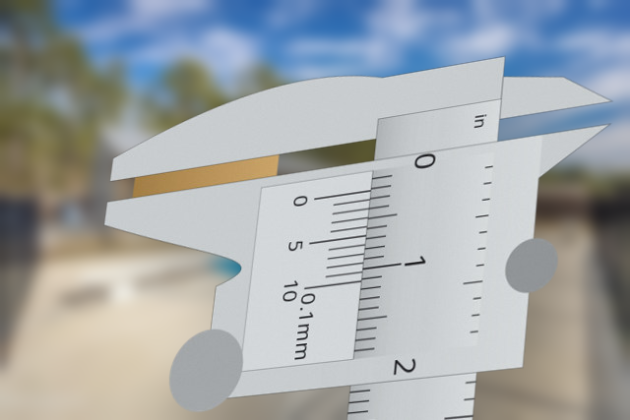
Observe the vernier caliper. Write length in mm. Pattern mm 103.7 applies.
mm 2.2
